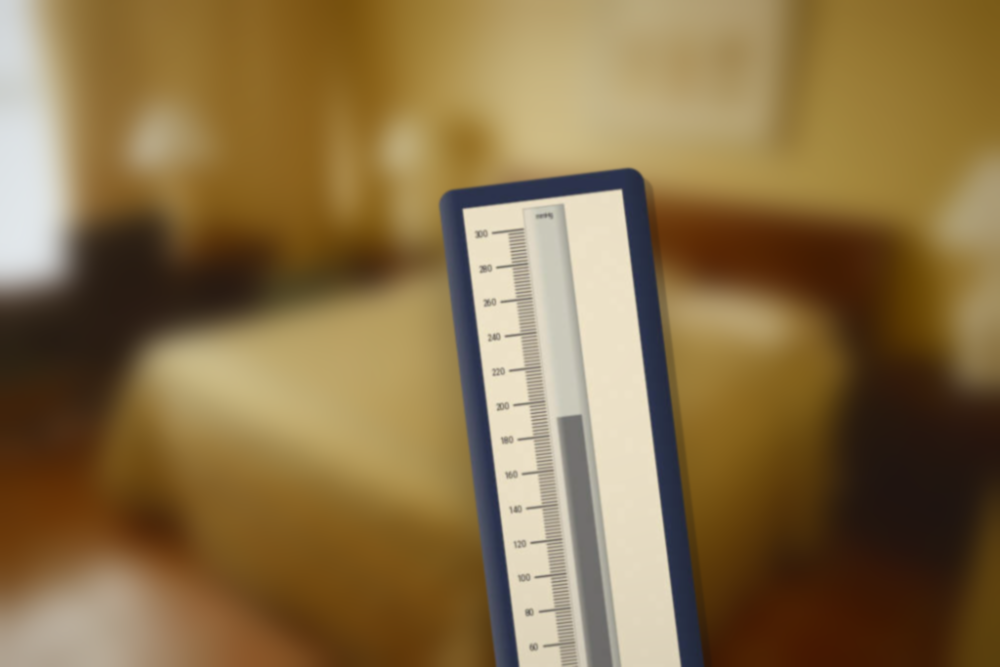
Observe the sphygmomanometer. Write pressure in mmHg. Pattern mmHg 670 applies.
mmHg 190
